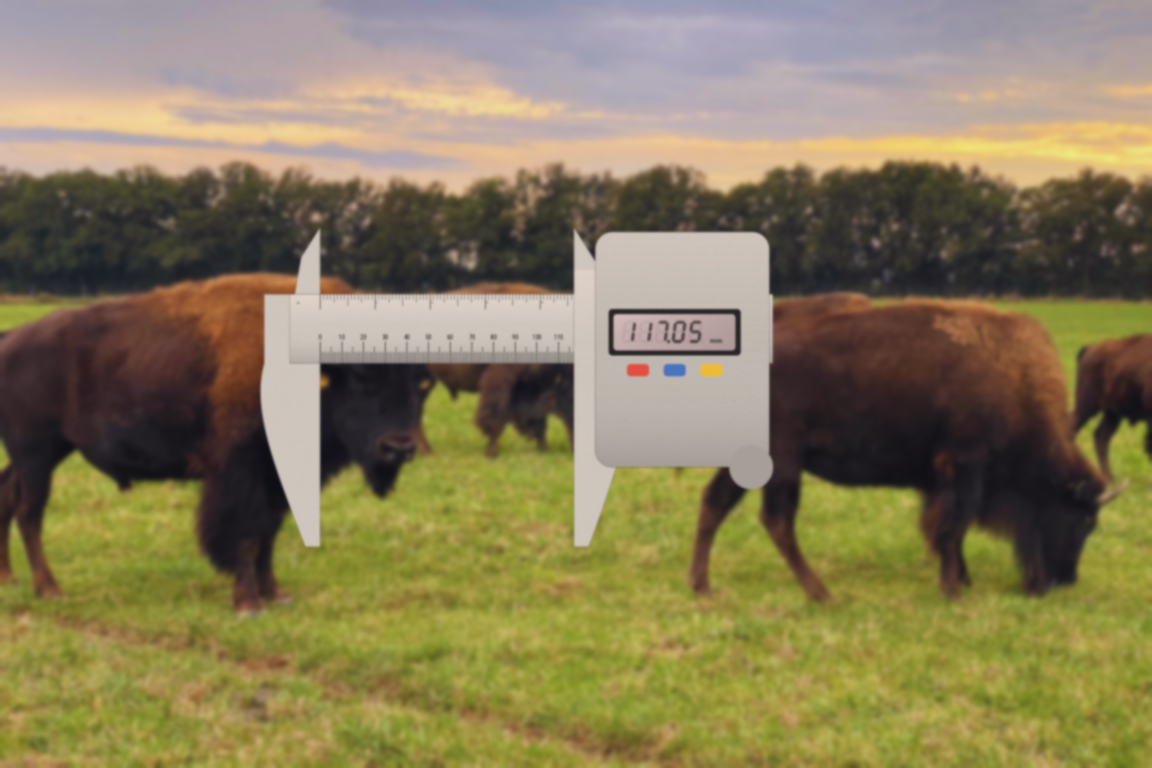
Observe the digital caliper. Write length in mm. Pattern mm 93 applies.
mm 117.05
